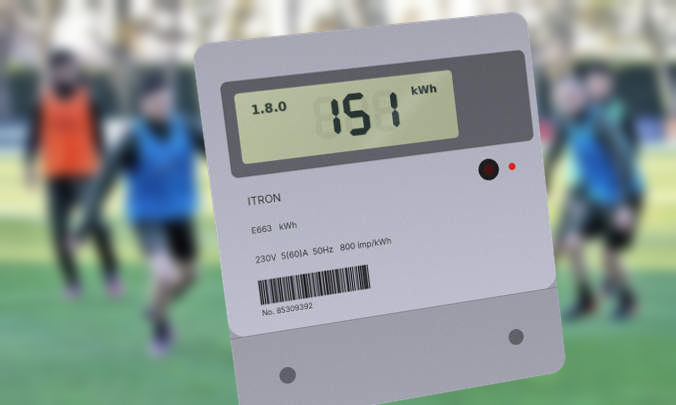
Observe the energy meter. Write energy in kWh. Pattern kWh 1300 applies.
kWh 151
